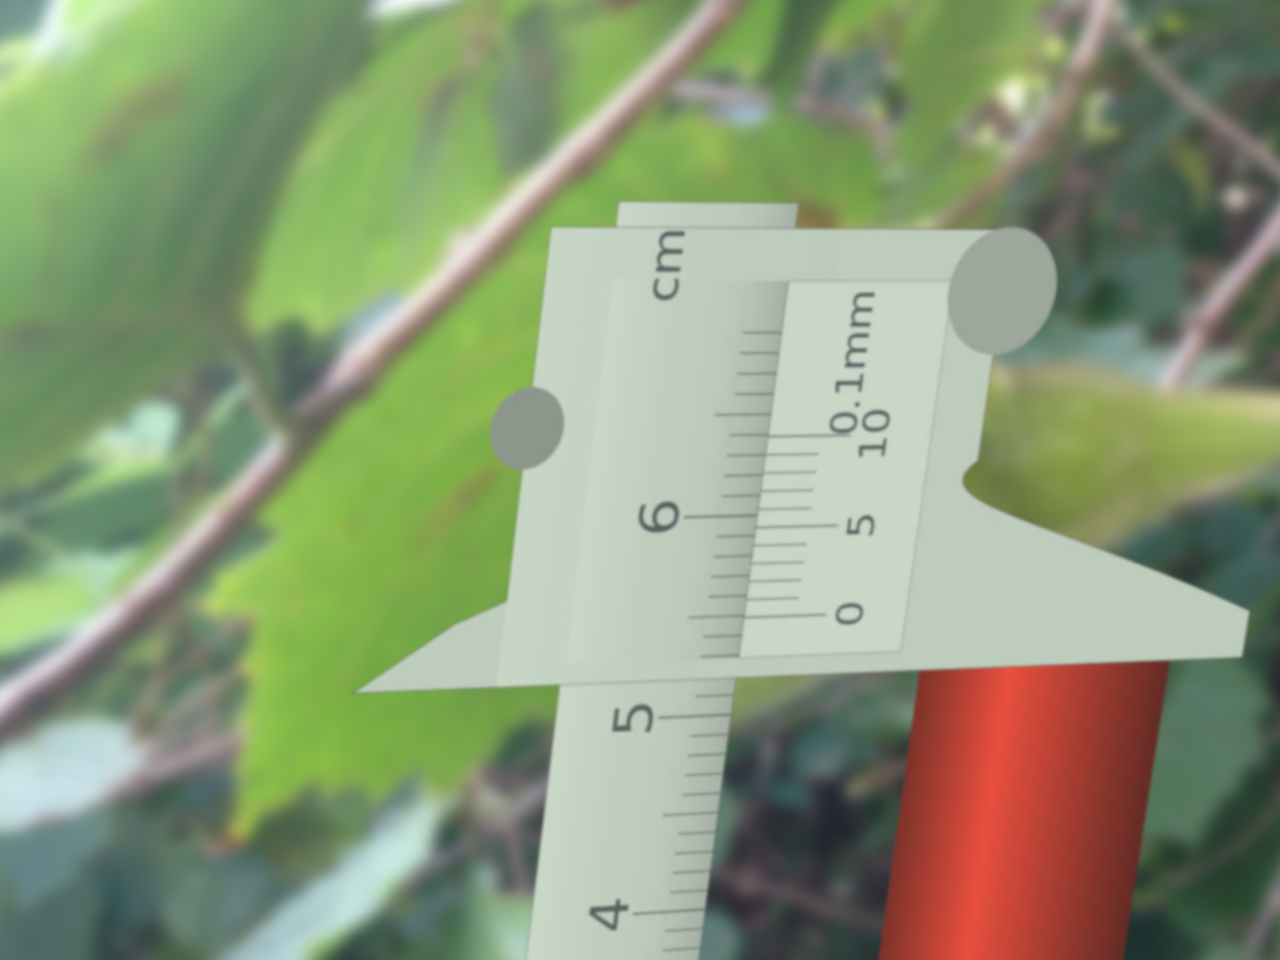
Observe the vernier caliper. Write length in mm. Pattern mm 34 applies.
mm 54.9
